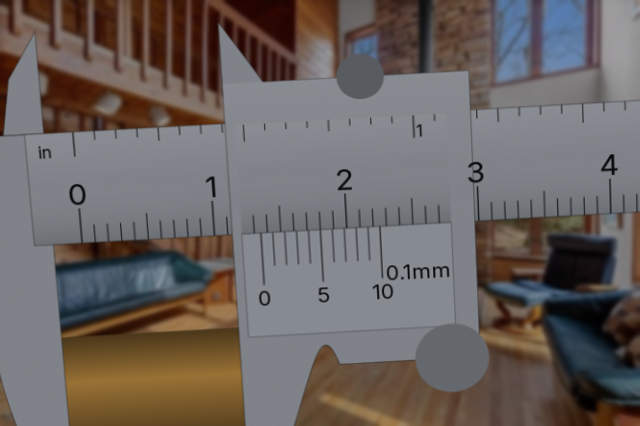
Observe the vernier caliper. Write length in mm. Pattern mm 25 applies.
mm 13.5
